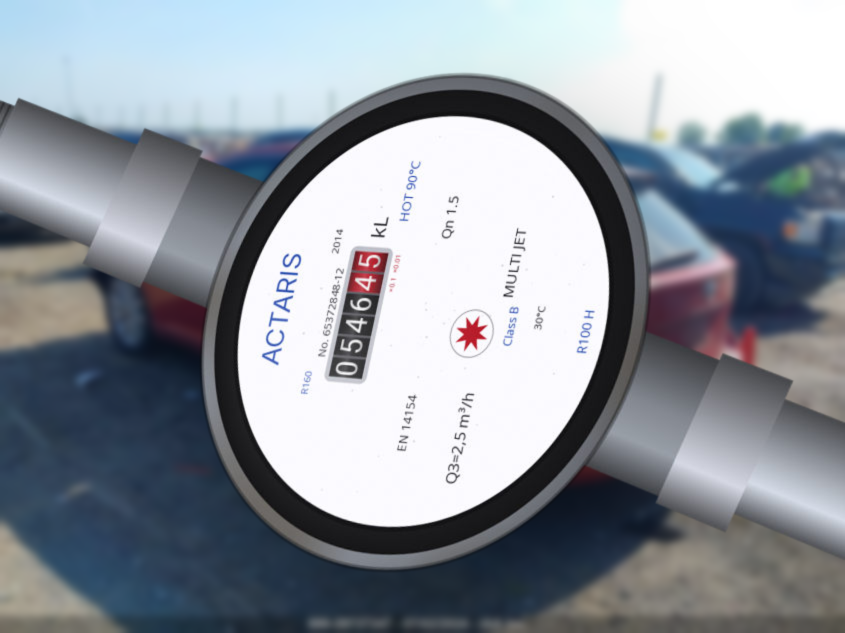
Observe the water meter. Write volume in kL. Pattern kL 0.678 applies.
kL 546.45
